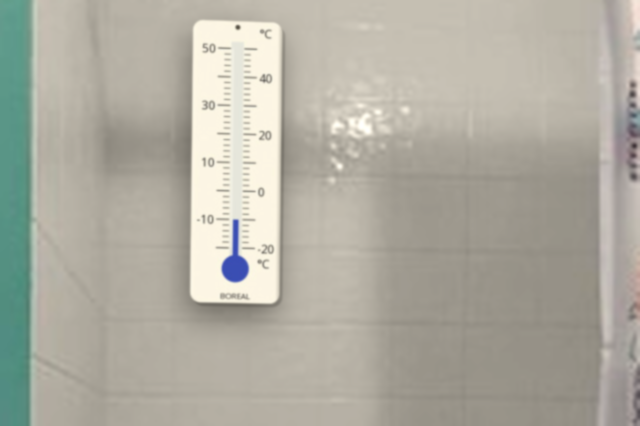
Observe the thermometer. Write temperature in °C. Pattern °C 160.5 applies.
°C -10
